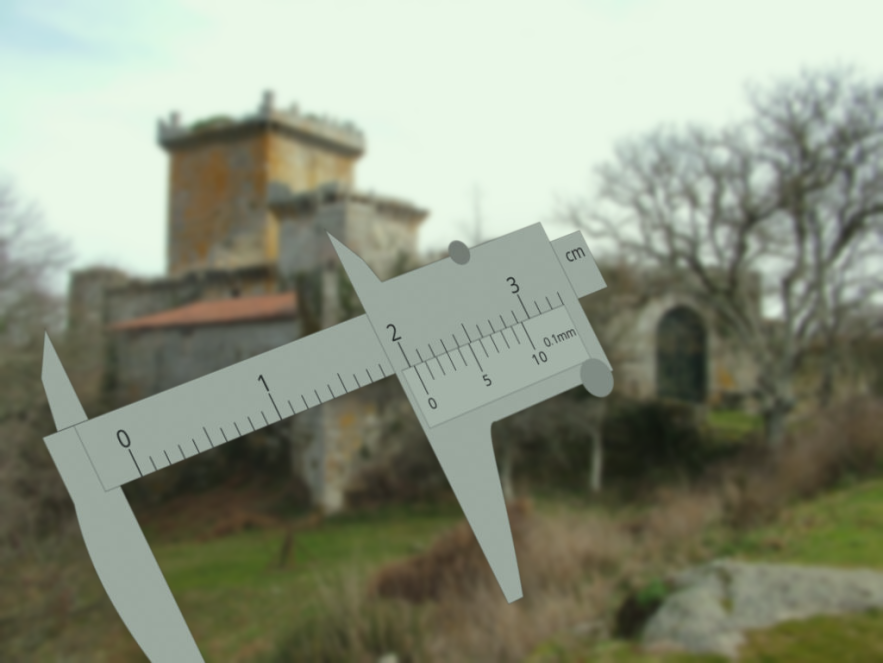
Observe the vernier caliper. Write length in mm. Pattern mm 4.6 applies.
mm 20.3
